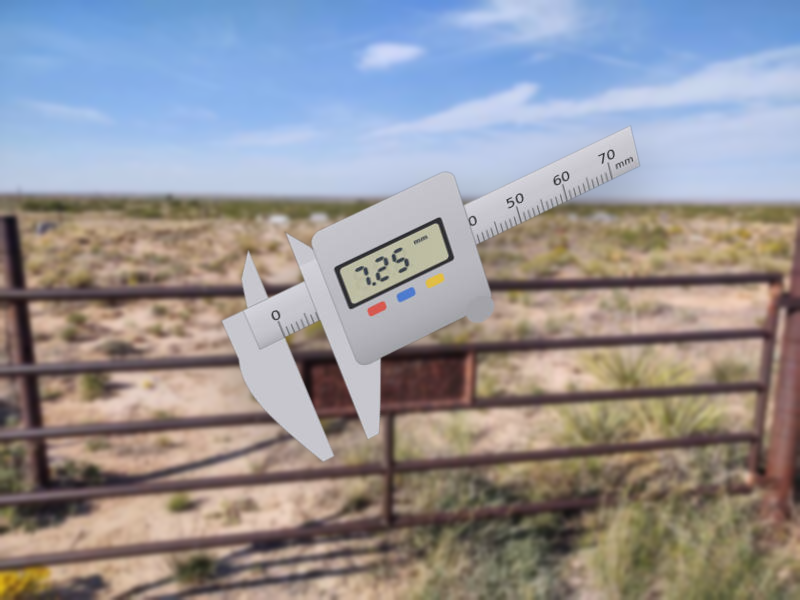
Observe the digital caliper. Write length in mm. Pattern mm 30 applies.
mm 7.25
